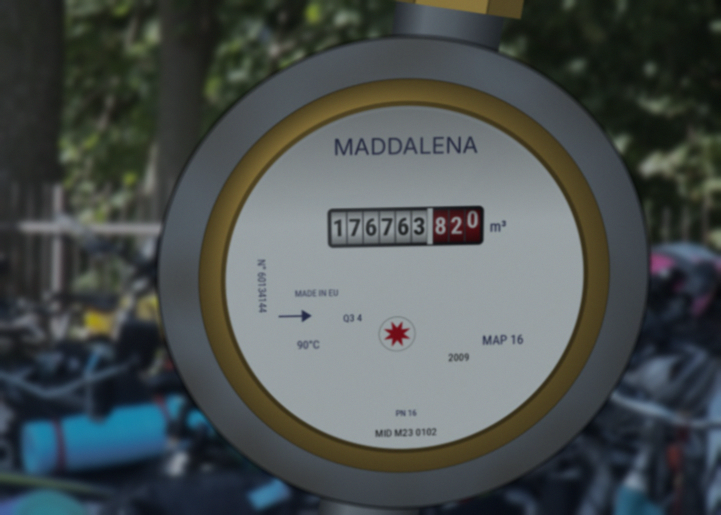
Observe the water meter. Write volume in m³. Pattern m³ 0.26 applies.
m³ 176763.820
